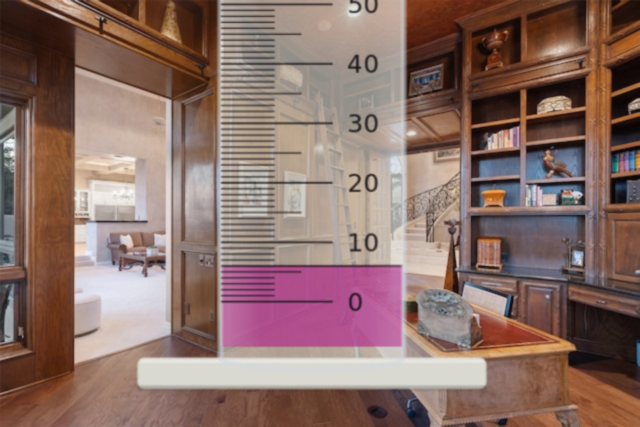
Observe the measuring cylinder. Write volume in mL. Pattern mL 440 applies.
mL 6
